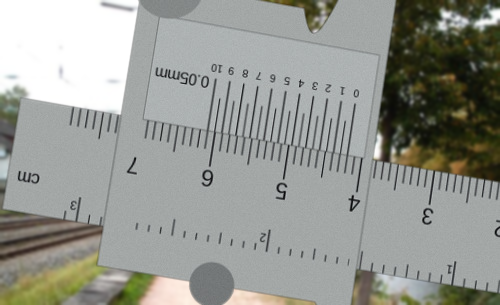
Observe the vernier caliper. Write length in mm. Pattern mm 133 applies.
mm 42.0
